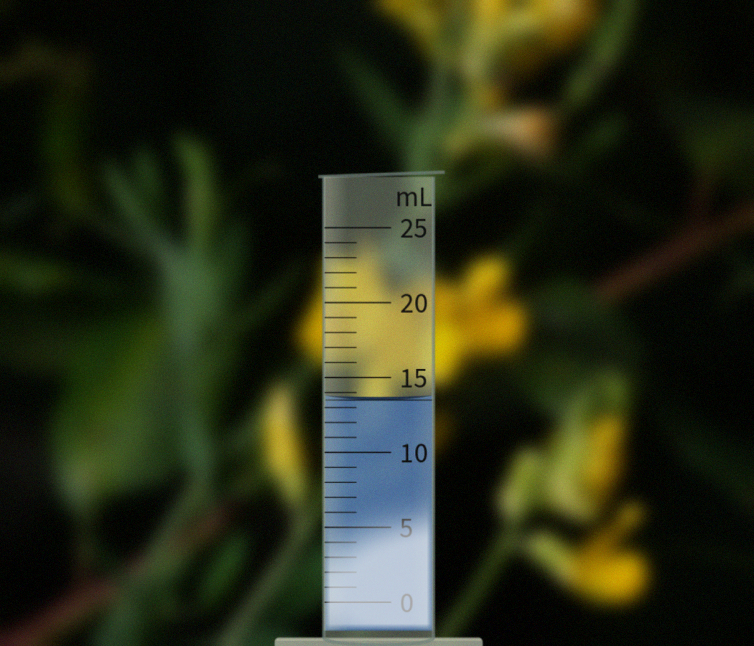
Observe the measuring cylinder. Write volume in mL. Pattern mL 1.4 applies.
mL 13.5
